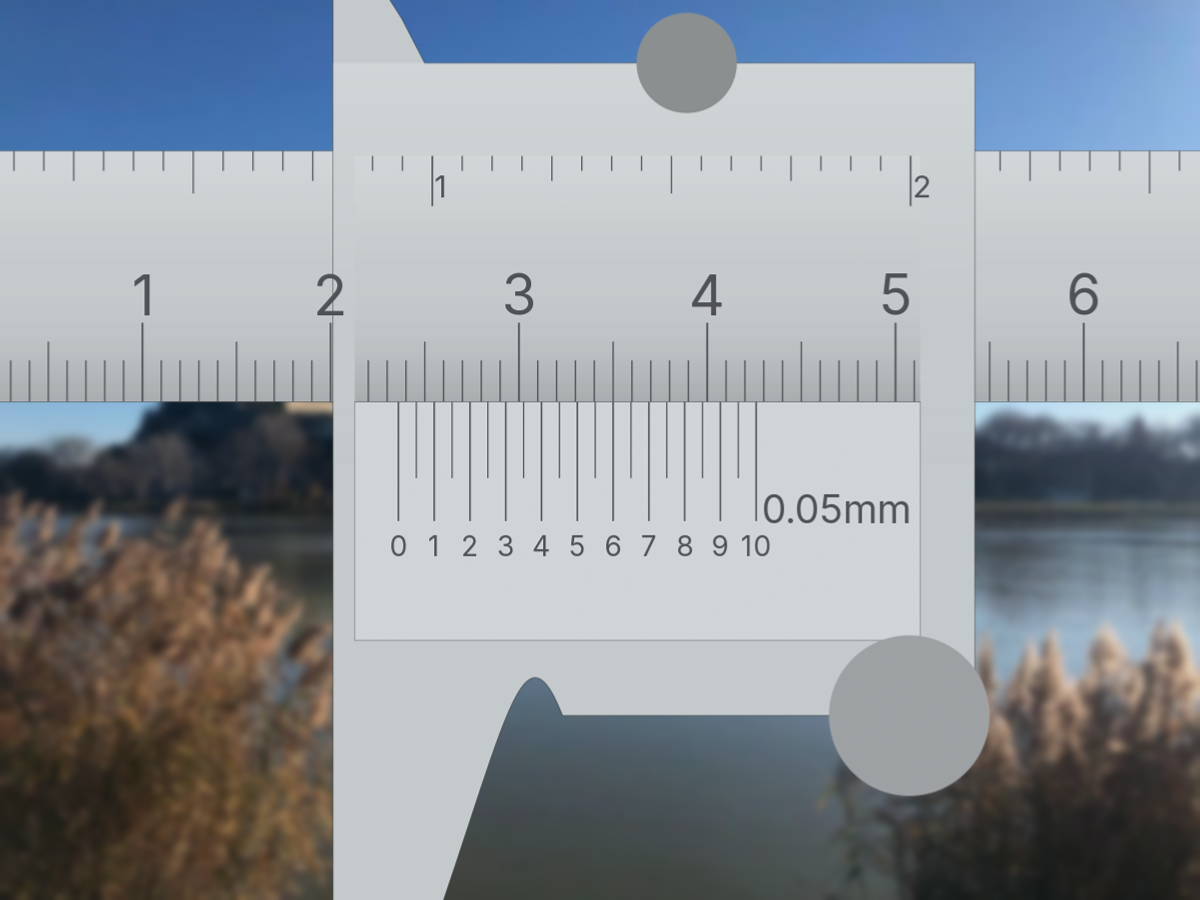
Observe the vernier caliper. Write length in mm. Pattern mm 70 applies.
mm 23.6
